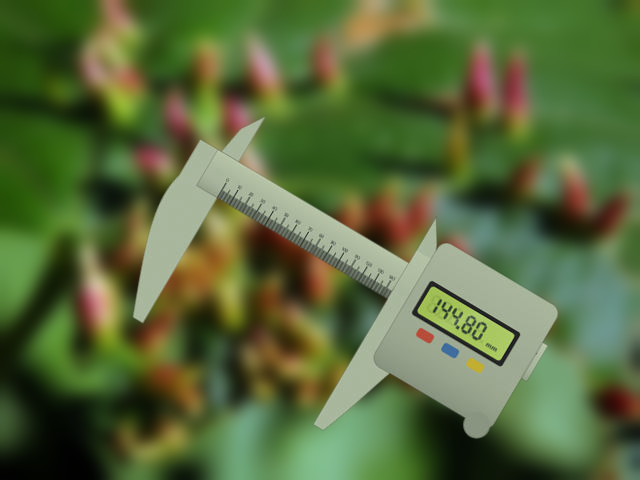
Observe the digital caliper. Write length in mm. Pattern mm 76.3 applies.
mm 144.80
